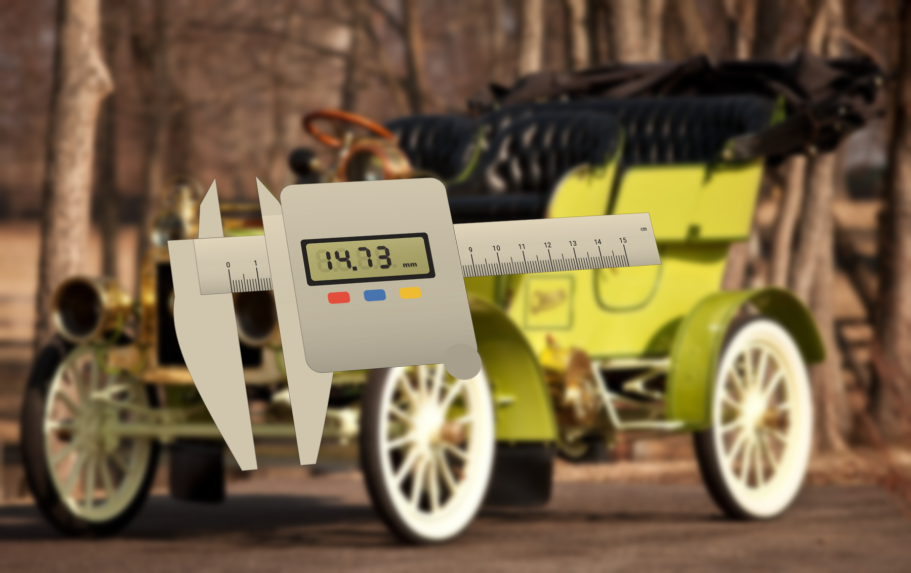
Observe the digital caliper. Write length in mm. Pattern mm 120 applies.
mm 14.73
